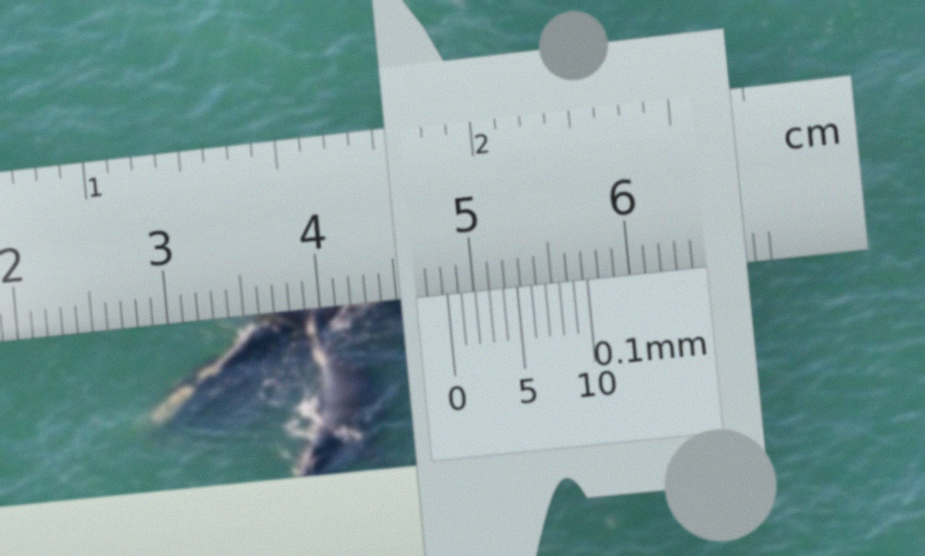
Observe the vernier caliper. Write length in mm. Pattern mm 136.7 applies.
mm 48.3
